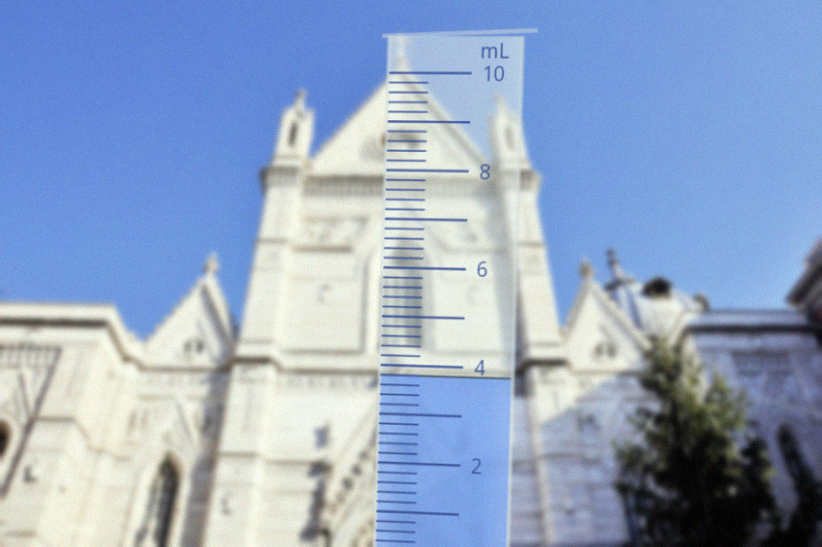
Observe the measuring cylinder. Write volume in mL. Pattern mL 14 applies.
mL 3.8
